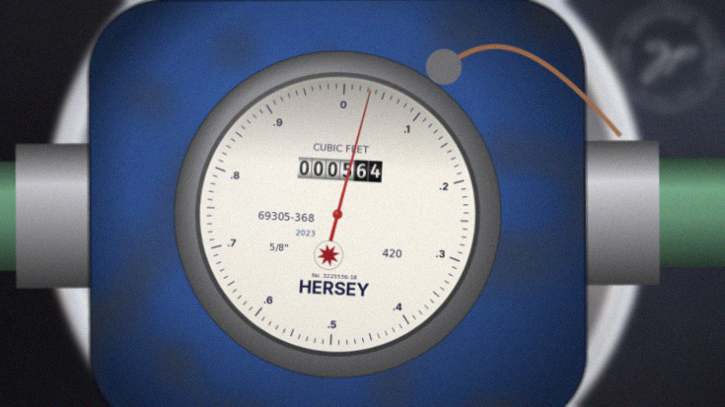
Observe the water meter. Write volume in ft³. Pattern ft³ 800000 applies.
ft³ 564.03
